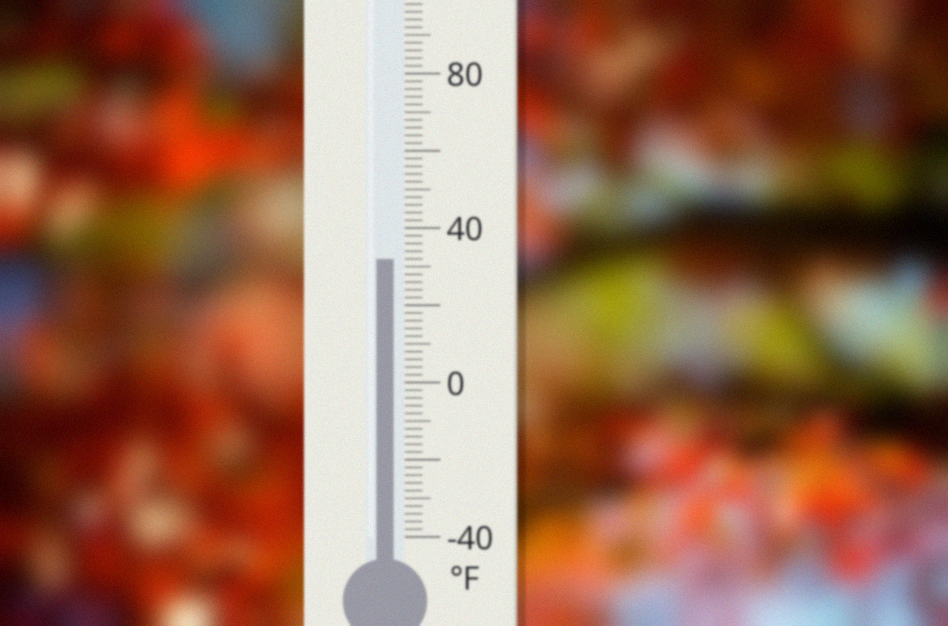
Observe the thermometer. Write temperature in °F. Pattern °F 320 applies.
°F 32
